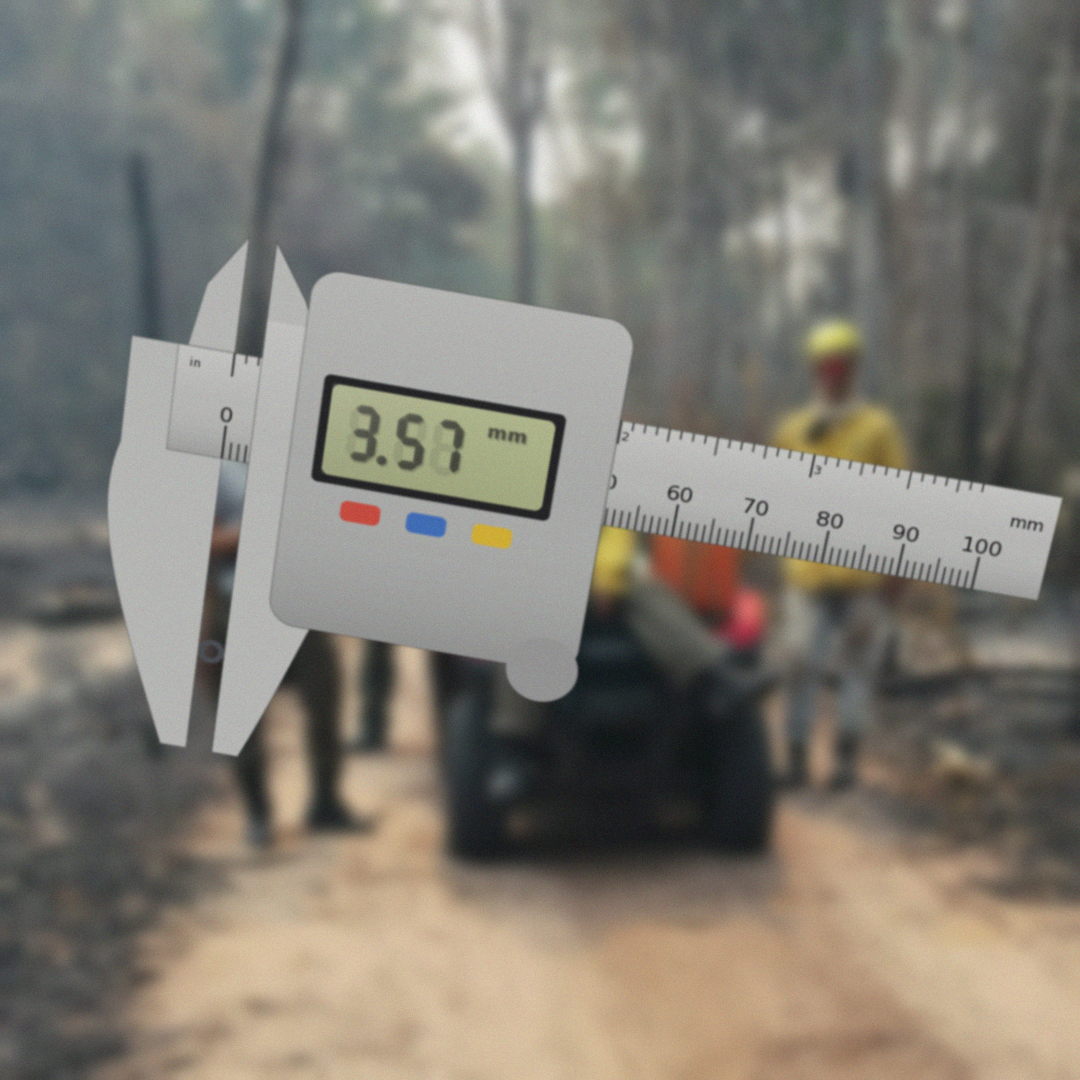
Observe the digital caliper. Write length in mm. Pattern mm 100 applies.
mm 3.57
